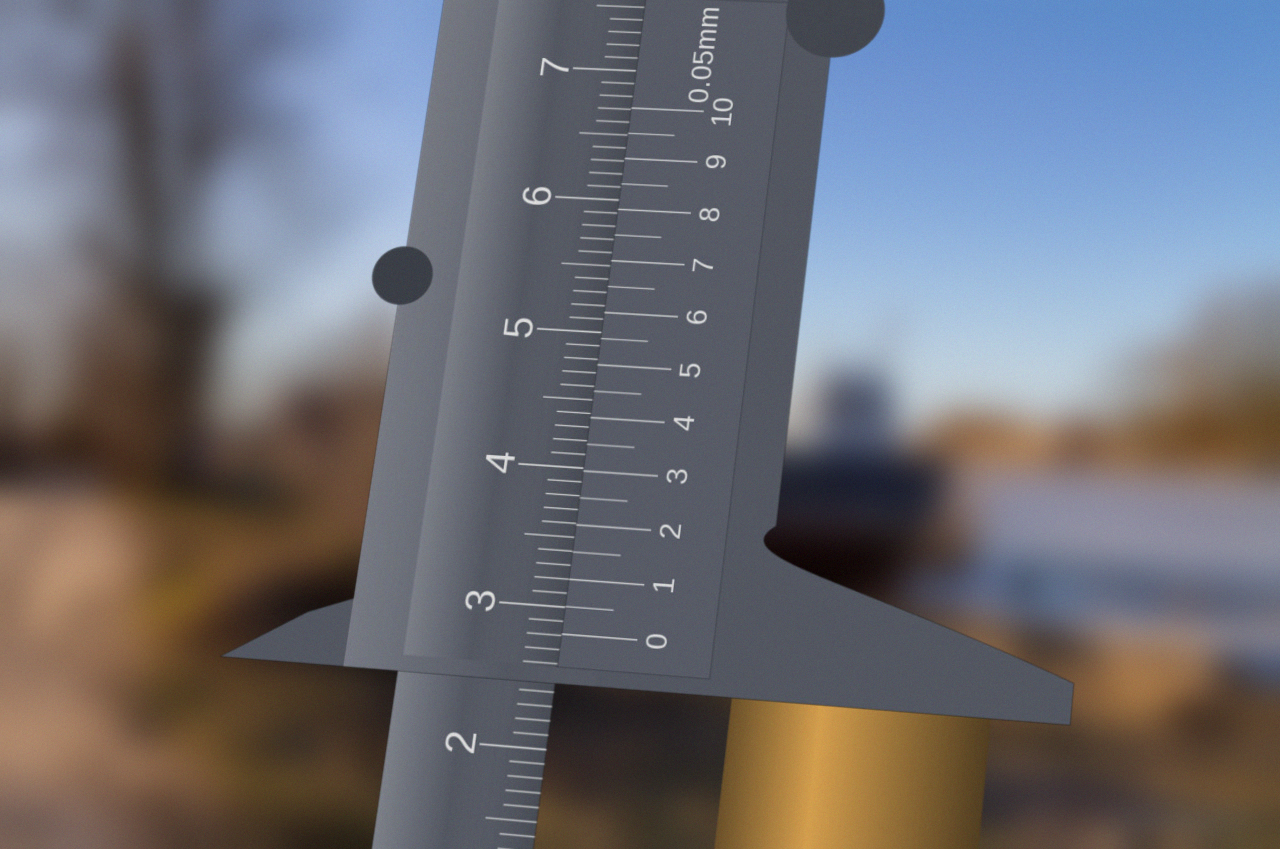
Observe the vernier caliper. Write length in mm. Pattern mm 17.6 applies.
mm 28.1
